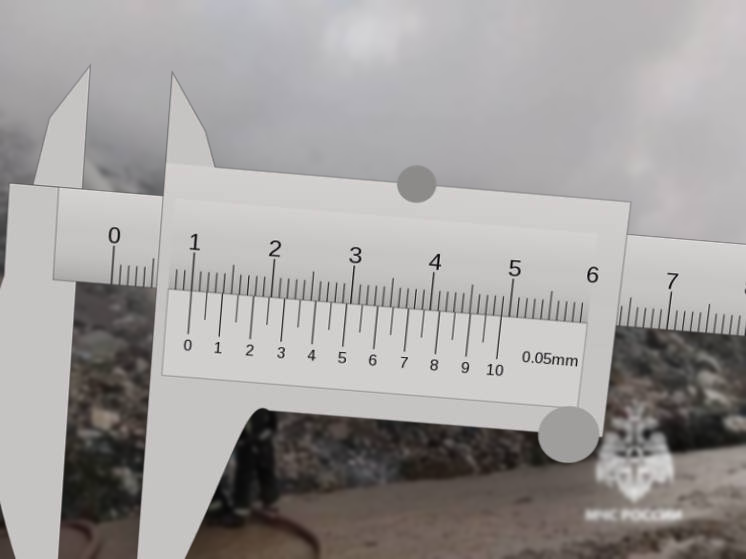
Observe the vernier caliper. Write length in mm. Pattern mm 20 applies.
mm 10.0
